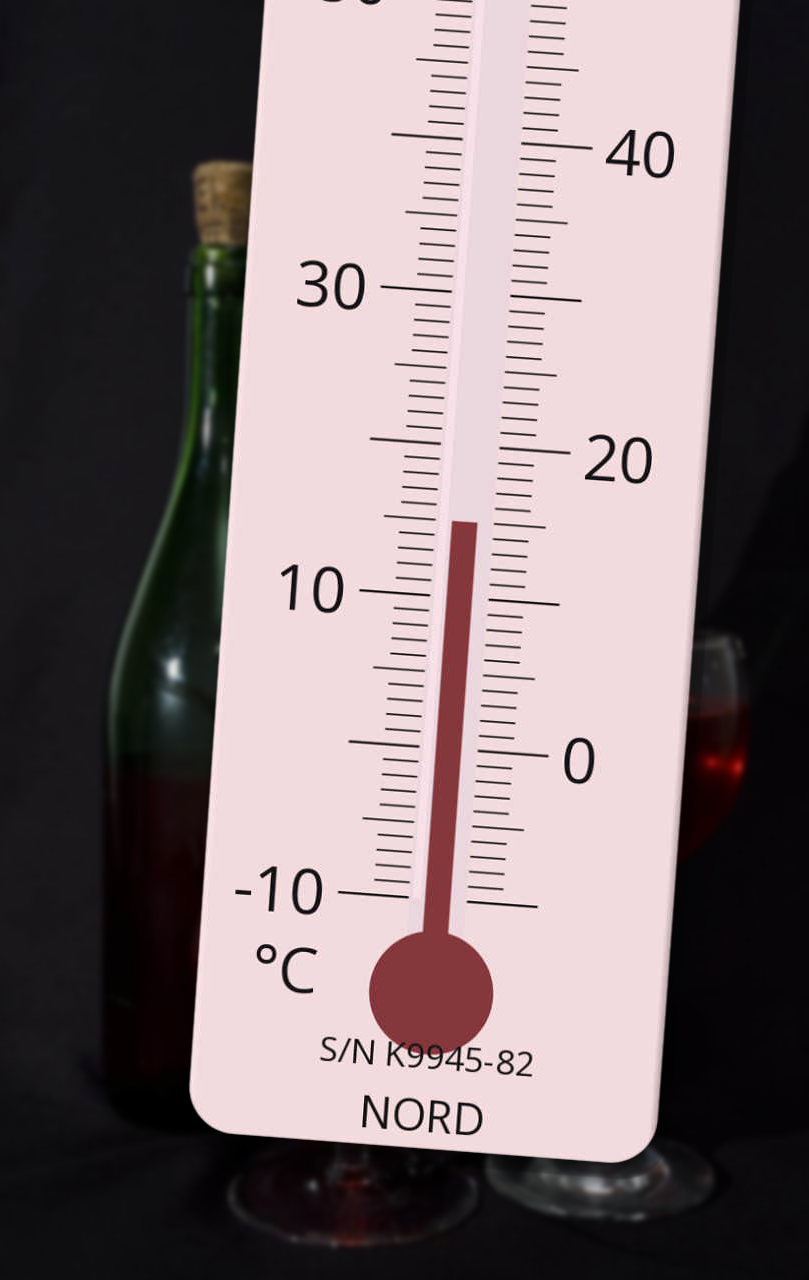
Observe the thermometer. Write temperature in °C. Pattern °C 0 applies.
°C 15
